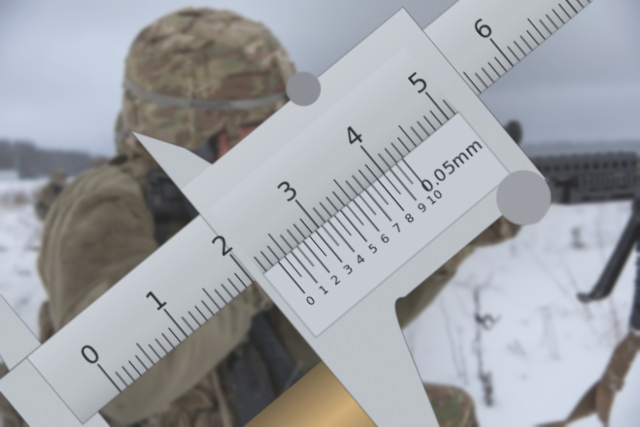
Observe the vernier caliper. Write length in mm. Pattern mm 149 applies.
mm 23.8
